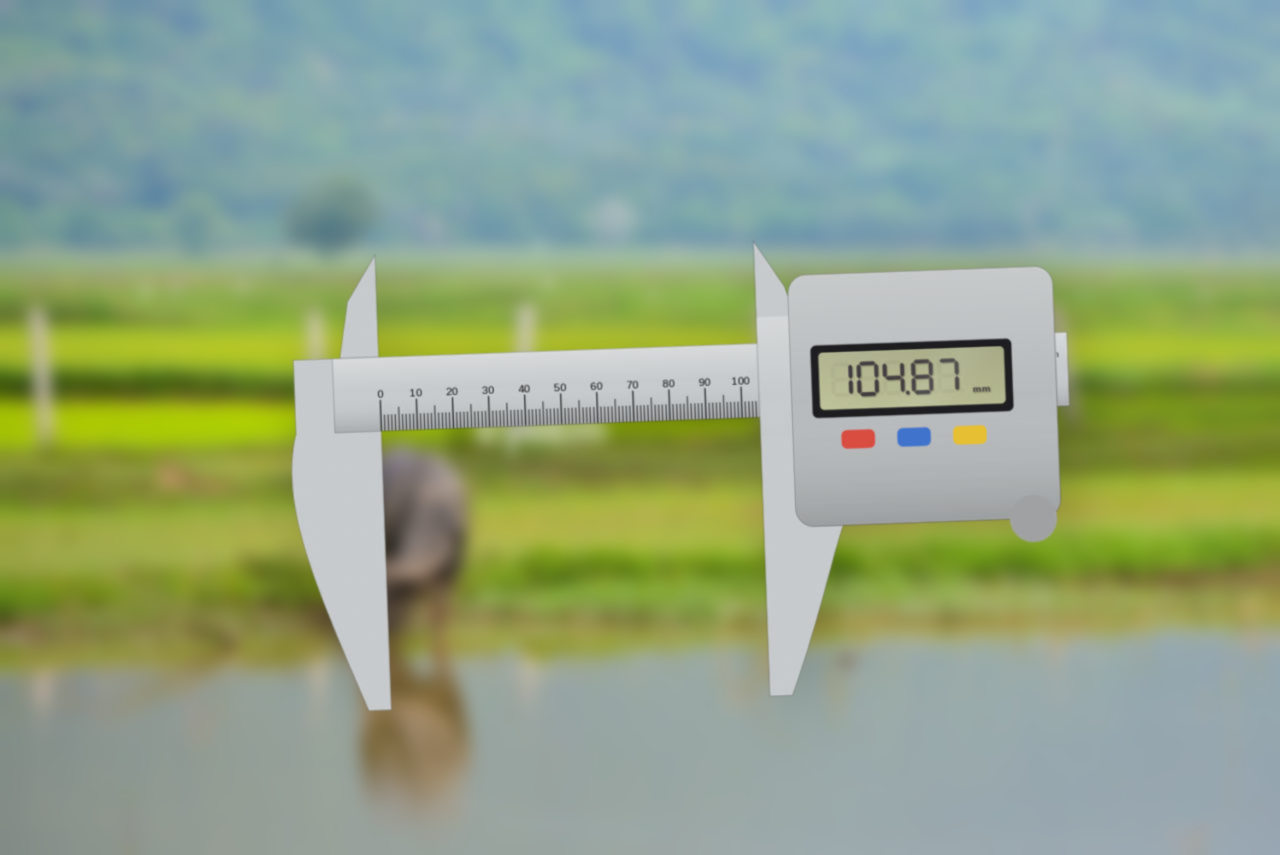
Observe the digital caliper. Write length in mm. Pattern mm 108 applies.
mm 104.87
